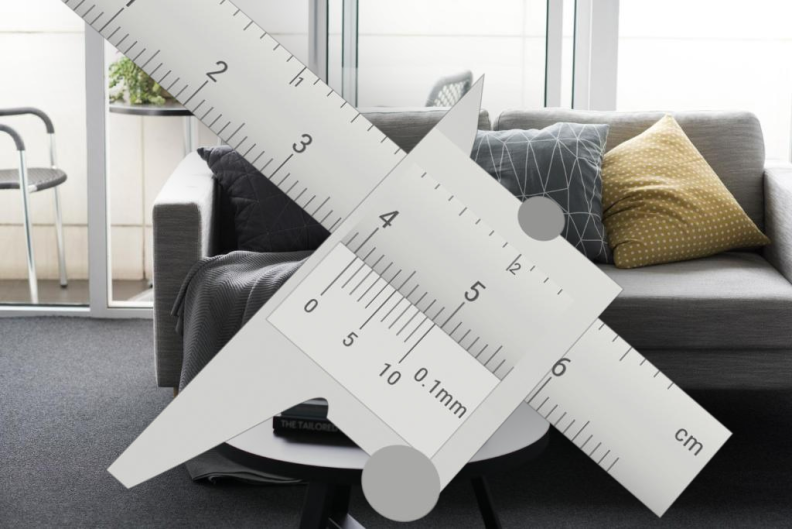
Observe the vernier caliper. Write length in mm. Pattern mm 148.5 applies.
mm 40.4
